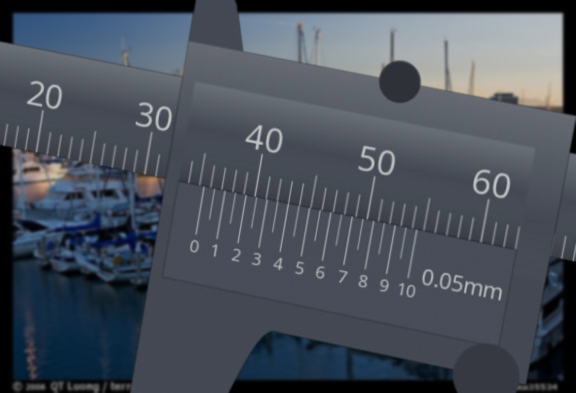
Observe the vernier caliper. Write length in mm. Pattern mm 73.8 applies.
mm 35.4
